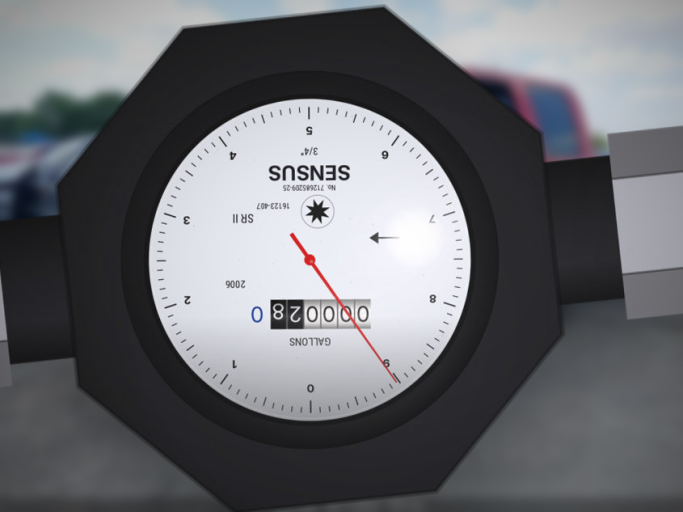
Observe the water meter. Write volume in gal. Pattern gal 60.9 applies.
gal 279.0
